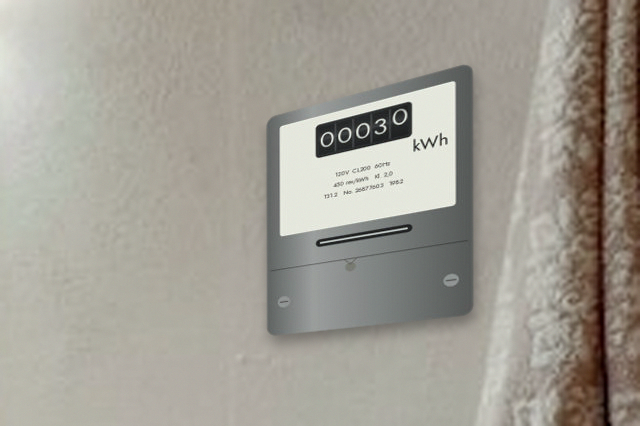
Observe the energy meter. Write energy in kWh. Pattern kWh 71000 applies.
kWh 30
